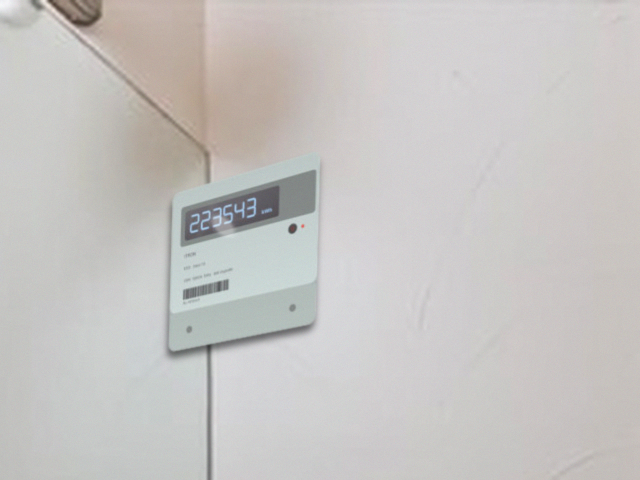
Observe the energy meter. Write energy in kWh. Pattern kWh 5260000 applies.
kWh 223543
